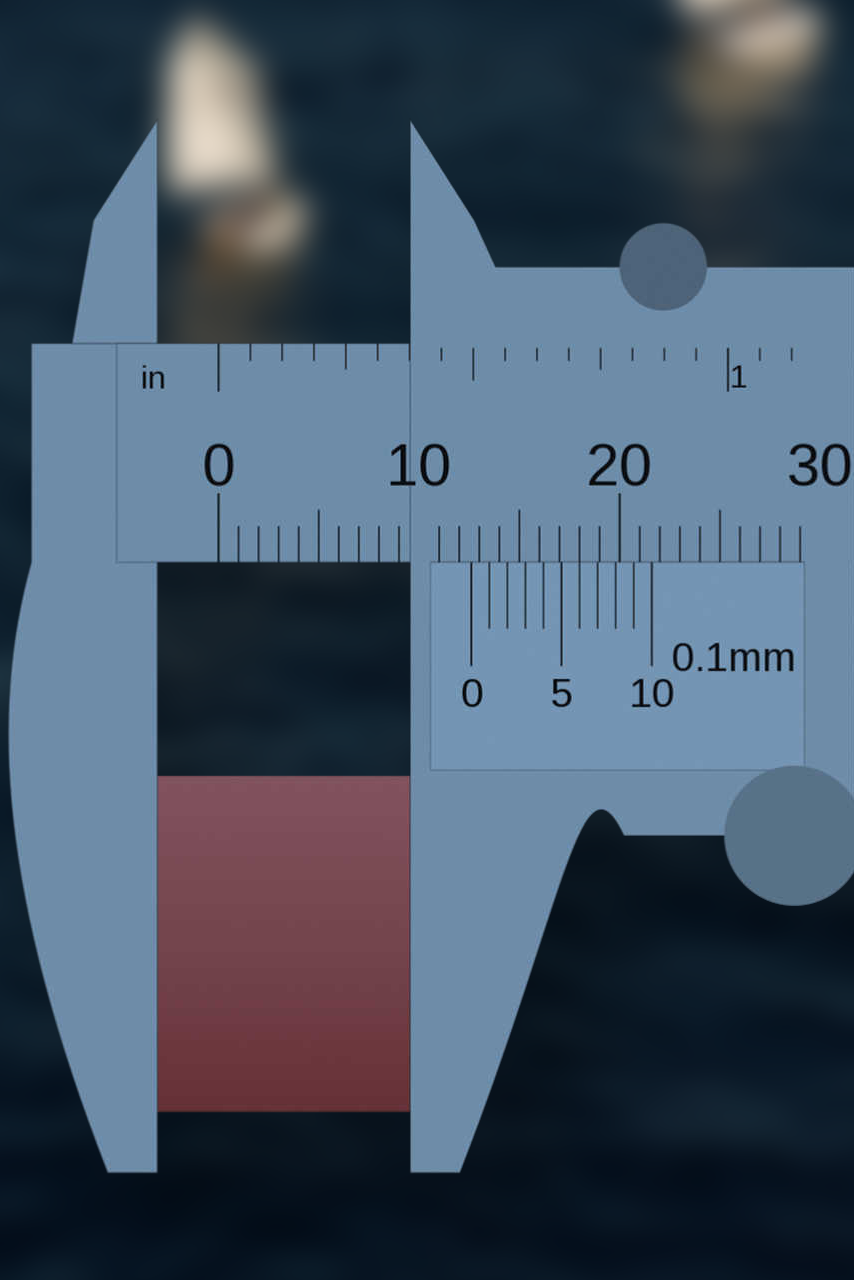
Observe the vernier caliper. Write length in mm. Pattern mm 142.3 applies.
mm 12.6
